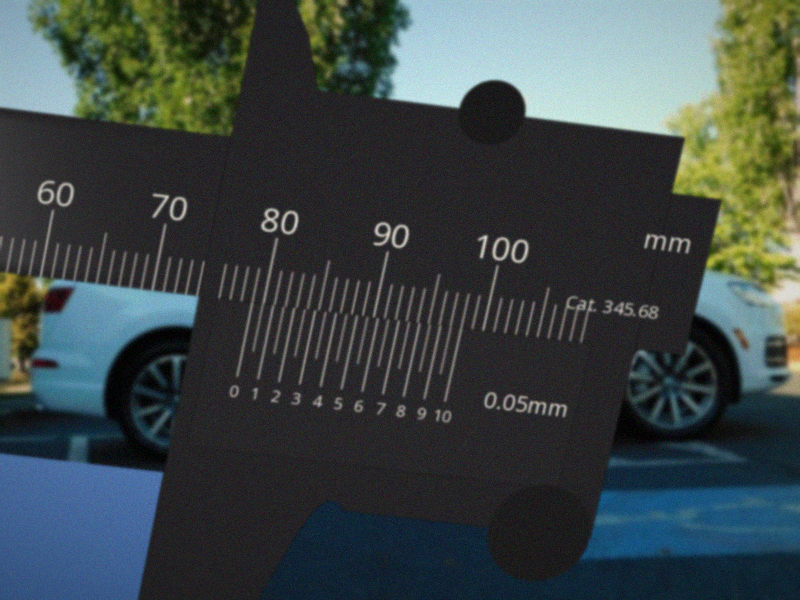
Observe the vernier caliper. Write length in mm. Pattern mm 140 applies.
mm 79.0
